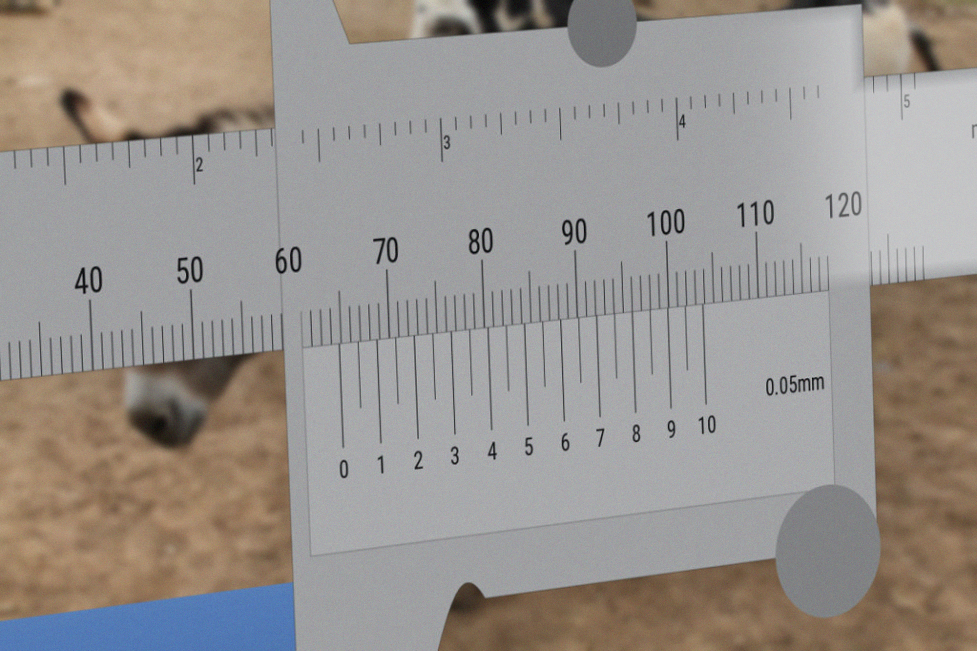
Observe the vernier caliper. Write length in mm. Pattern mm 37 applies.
mm 64.8
